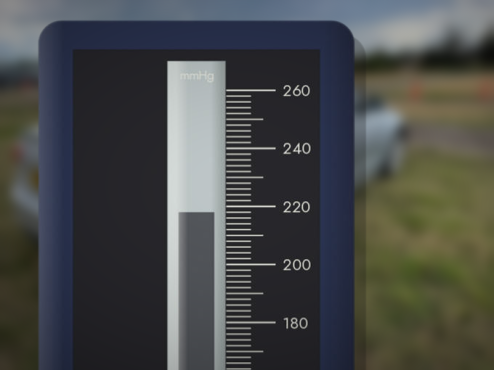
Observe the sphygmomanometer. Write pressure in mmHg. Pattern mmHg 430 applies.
mmHg 218
